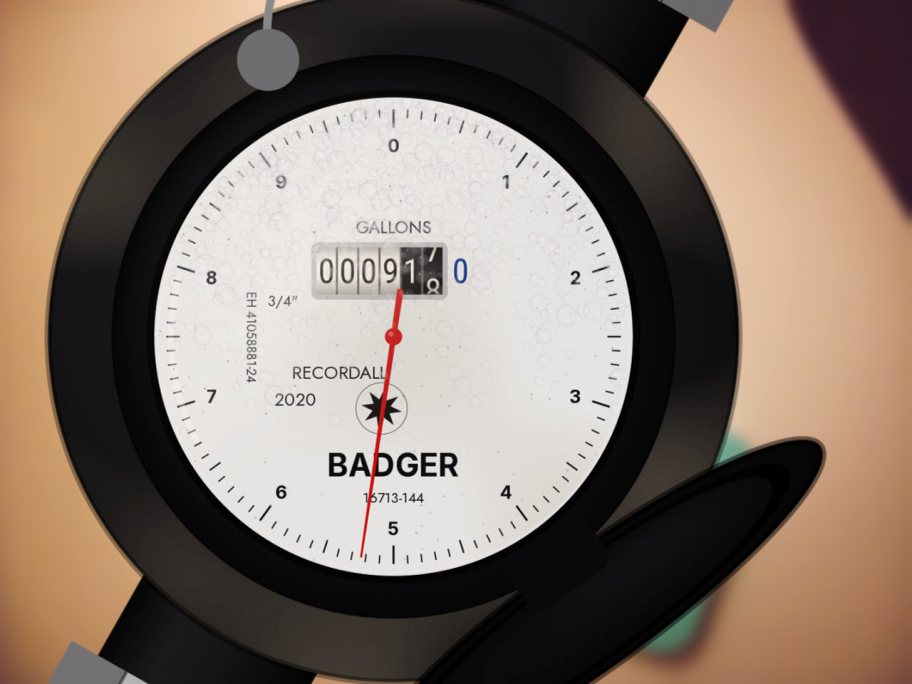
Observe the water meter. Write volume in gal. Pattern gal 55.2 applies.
gal 9175.2
